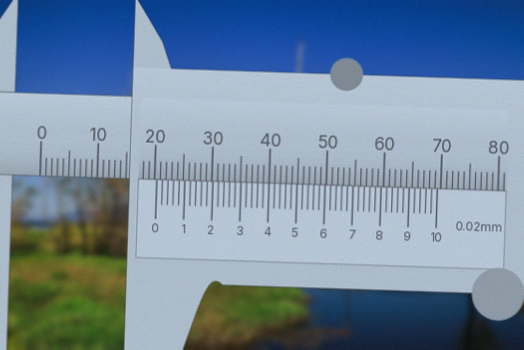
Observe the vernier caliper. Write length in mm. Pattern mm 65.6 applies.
mm 20.4
